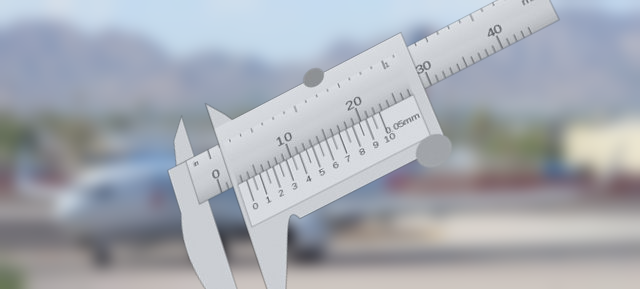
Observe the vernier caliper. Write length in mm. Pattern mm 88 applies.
mm 3.6
